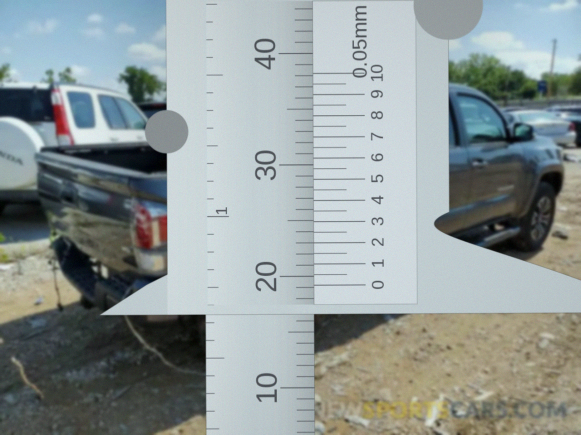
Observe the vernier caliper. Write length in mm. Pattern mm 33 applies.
mm 19.2
